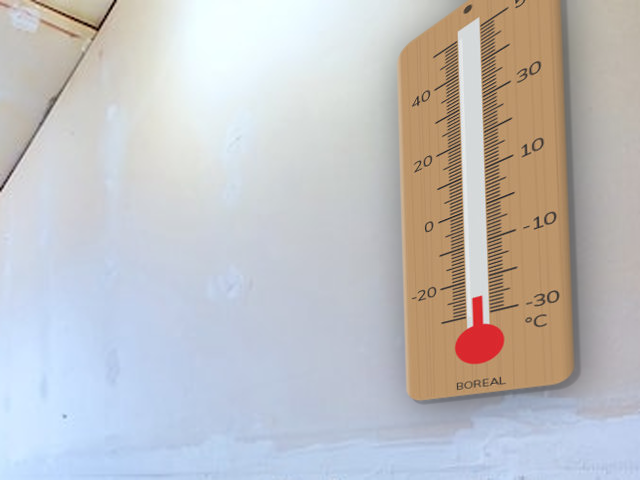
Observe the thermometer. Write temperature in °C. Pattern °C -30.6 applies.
°C -25
